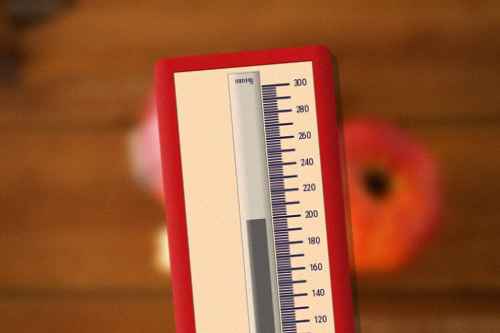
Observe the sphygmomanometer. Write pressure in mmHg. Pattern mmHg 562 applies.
mmHg 200
